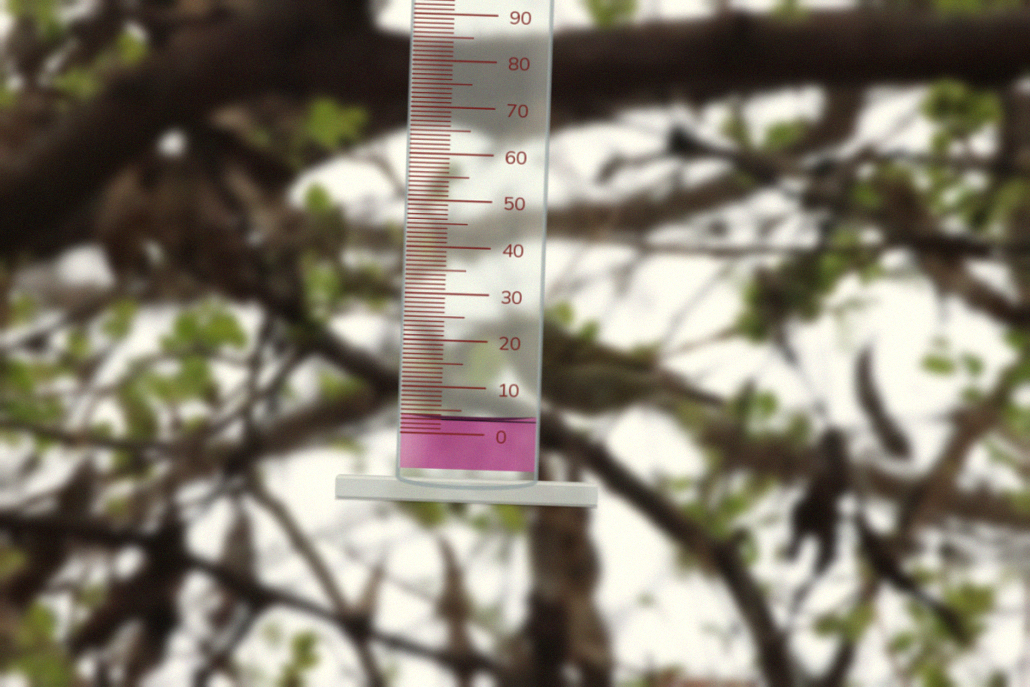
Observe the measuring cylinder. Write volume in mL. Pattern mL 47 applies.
mL 3
